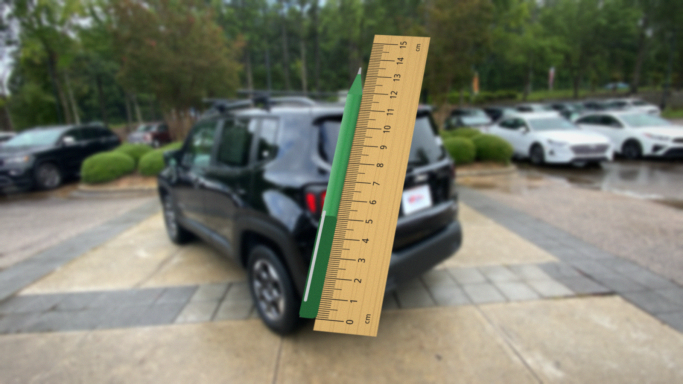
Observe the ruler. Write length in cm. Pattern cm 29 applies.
cm 13.5
